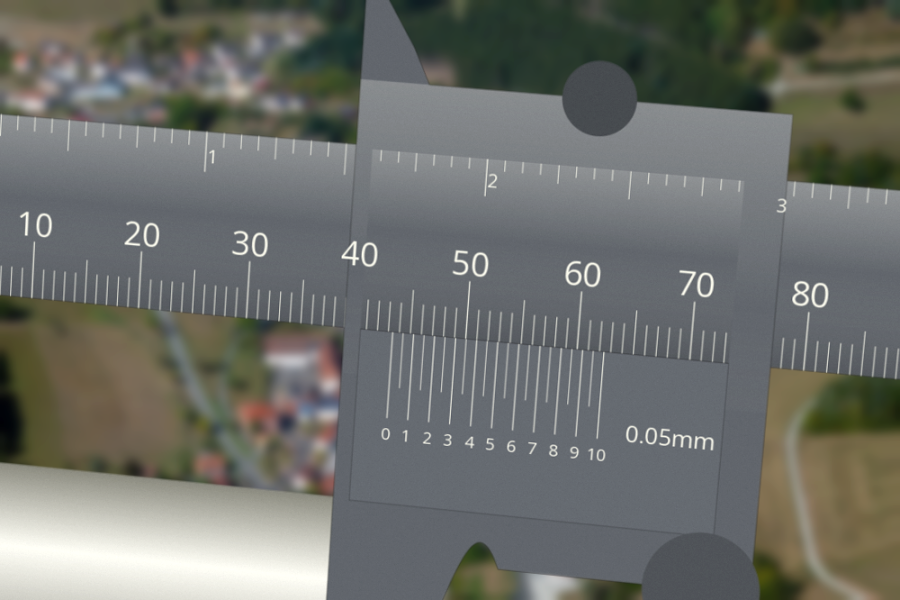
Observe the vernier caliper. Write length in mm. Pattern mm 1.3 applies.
mm 43.4
